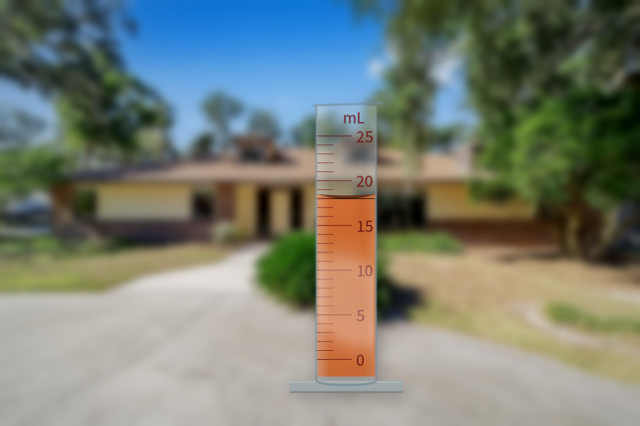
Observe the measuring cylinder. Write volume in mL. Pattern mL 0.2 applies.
mL 18
